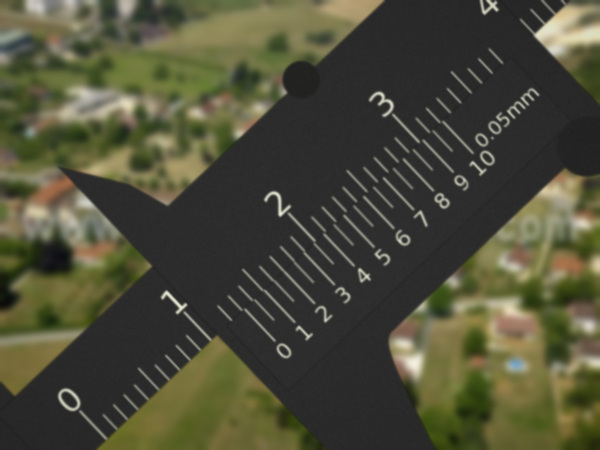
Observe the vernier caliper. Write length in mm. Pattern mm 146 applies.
mm 13.2
